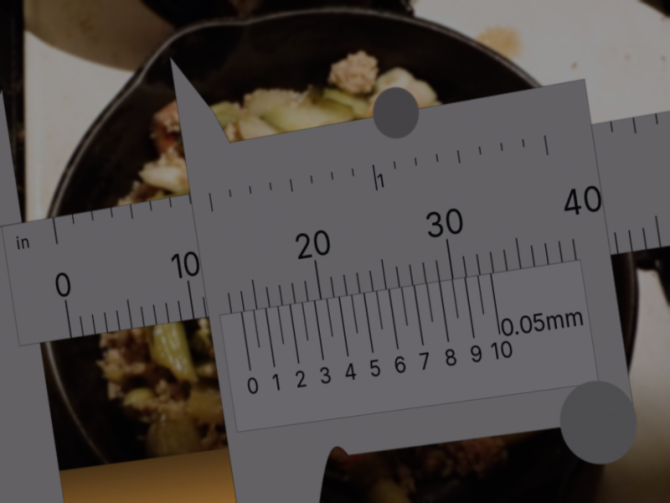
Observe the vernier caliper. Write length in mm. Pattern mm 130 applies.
mm 13.8
